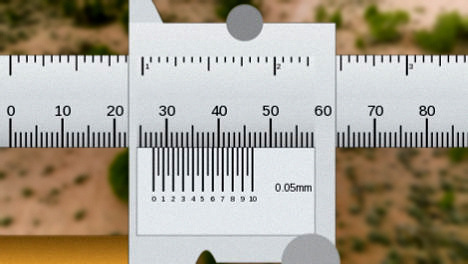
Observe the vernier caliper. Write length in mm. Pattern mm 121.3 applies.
mm 27.5
